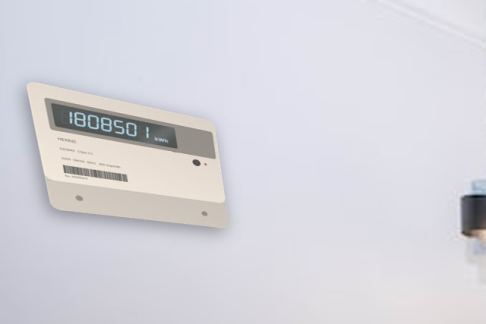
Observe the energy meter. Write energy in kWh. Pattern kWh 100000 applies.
kWh 1808501
